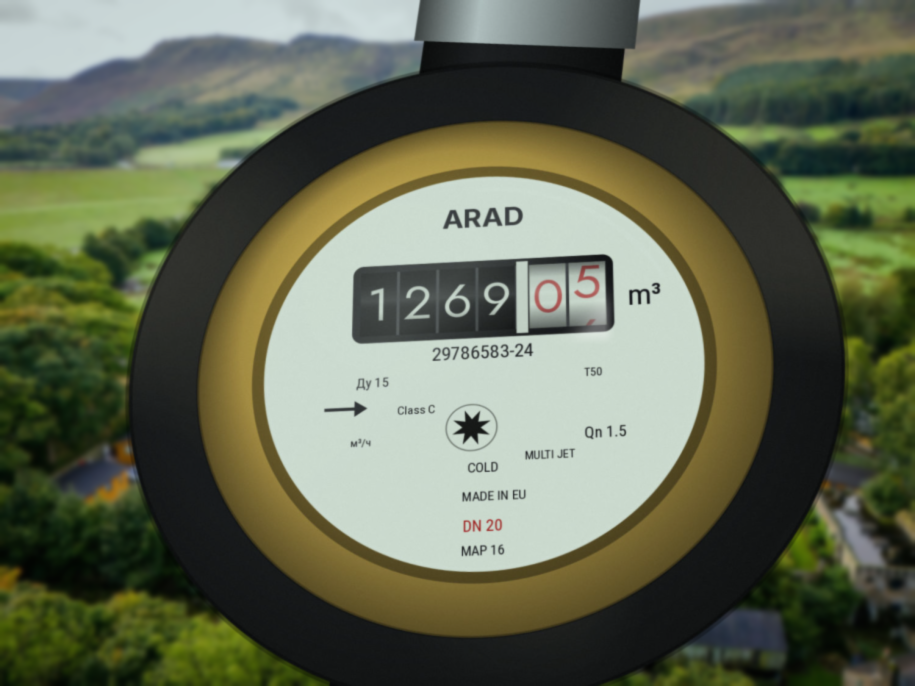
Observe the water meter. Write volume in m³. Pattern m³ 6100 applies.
m³ 1269.05
